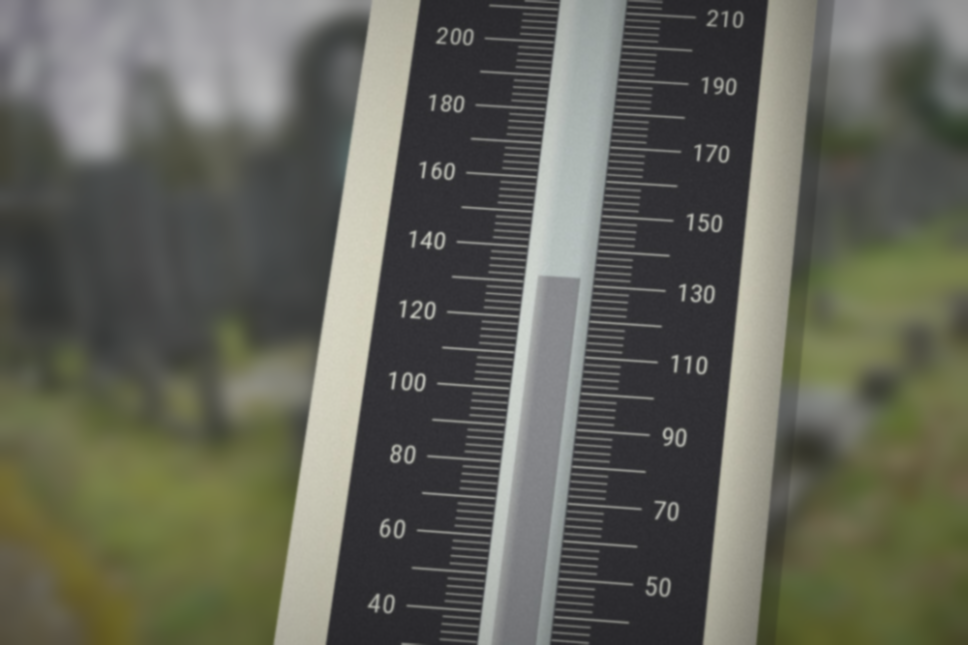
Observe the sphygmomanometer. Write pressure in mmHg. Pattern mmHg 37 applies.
mmHg 132
